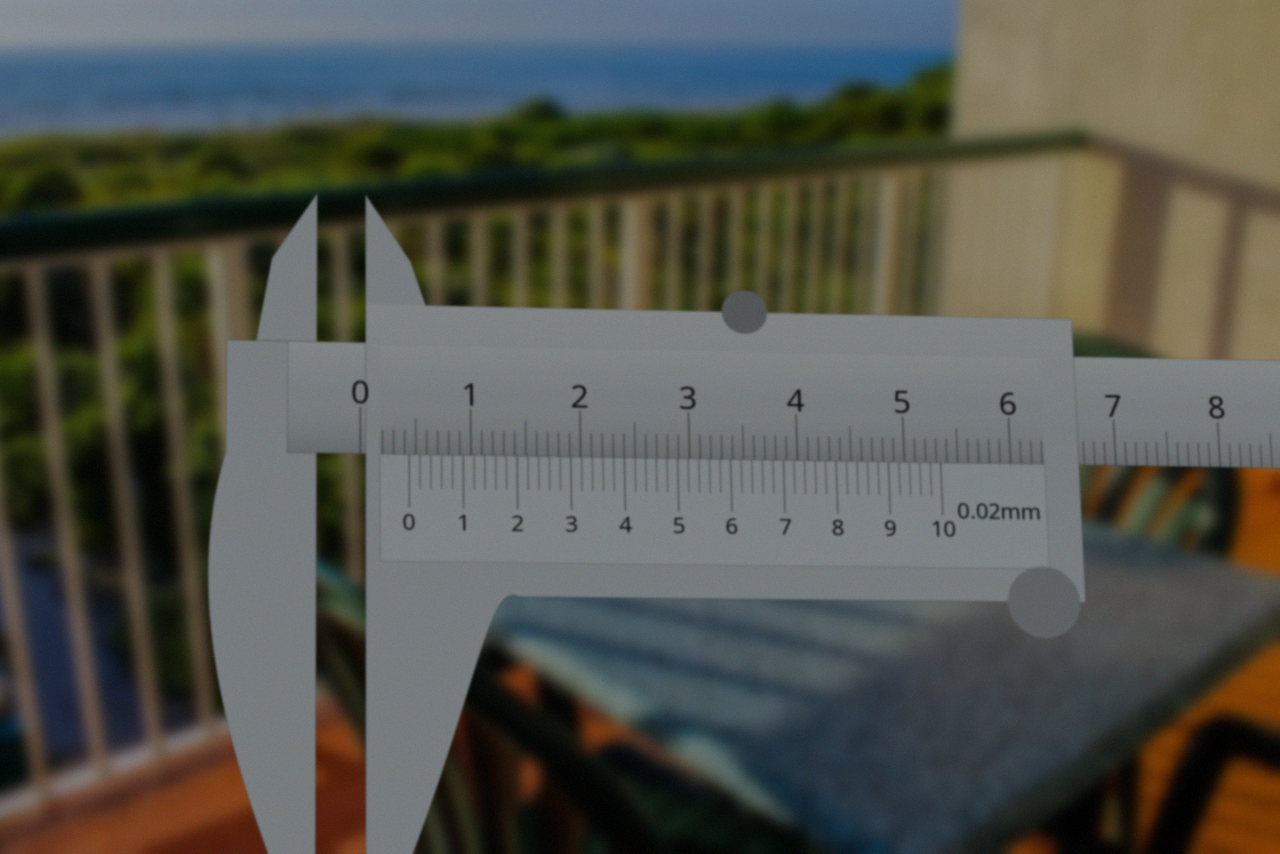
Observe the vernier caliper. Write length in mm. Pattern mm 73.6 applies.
mm 4.4
